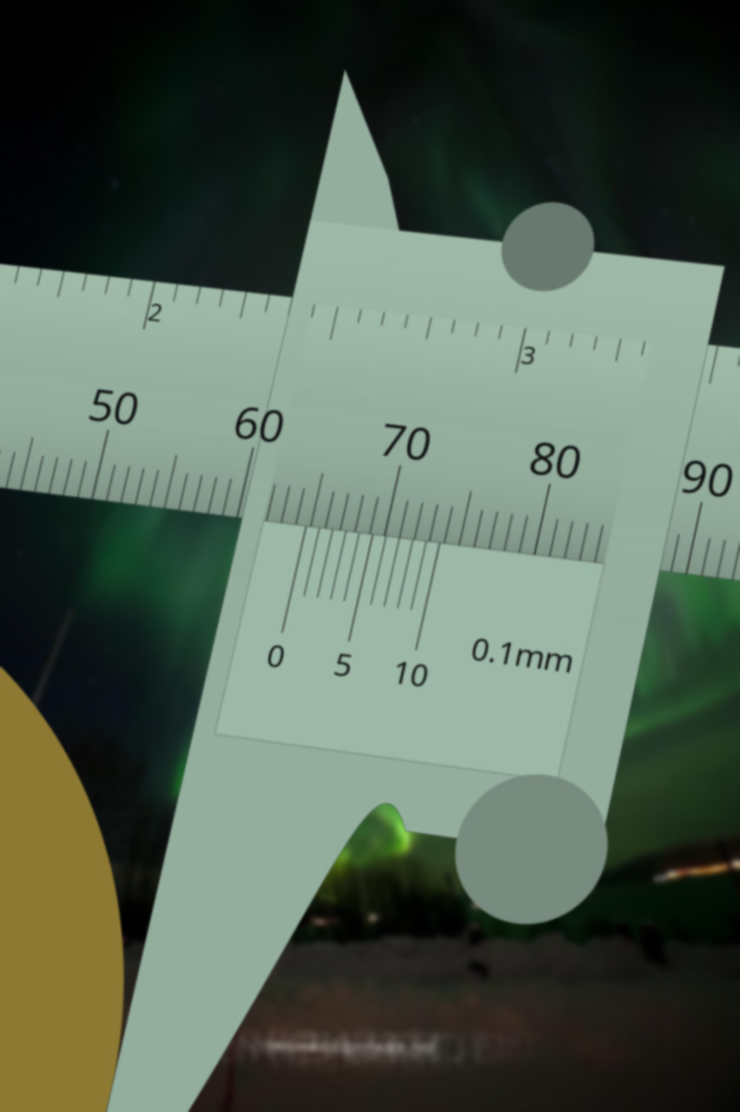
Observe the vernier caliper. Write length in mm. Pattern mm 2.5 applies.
mm 64.7
